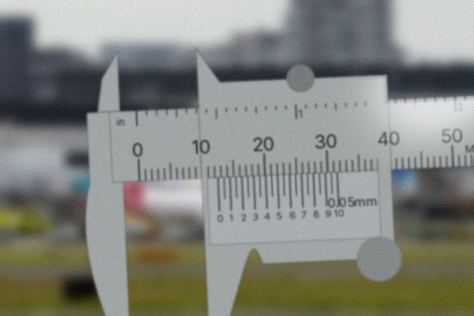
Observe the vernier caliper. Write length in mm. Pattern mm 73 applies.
mm 12.5
